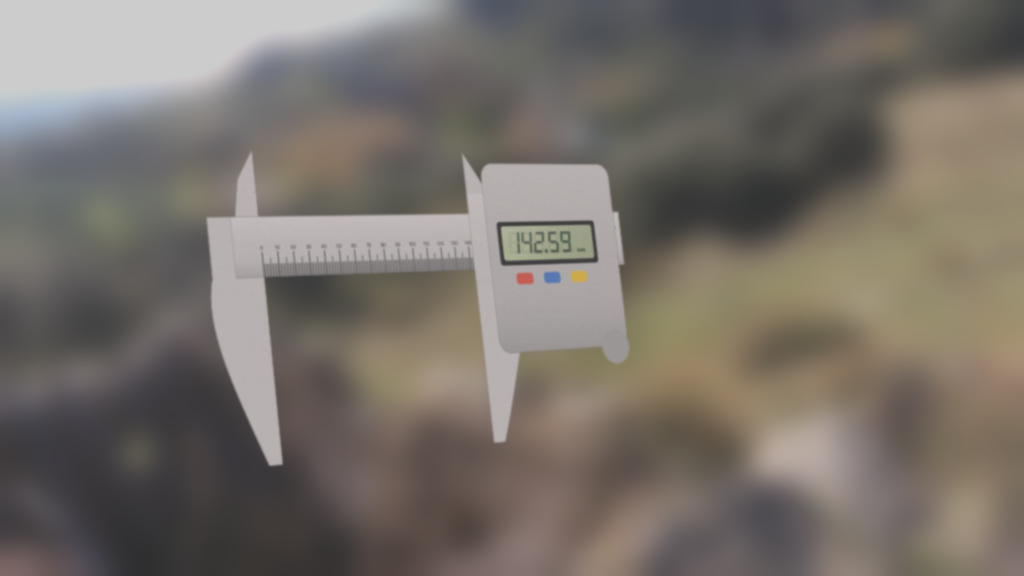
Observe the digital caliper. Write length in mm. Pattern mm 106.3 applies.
mm 142.59
